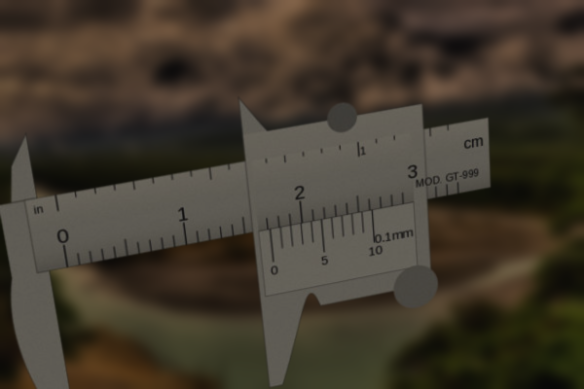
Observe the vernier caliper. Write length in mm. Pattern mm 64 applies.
mm 17.2
